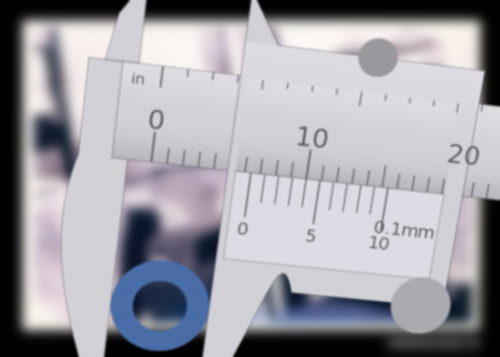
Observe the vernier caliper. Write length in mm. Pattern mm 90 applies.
mm 6.4
